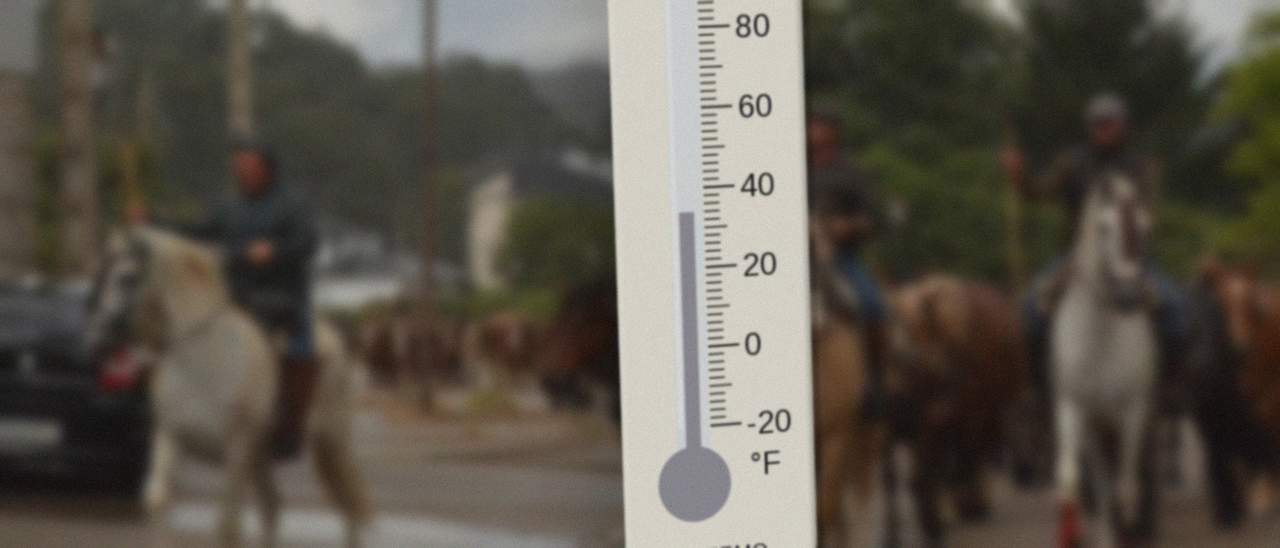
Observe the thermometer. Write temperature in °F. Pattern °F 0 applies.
°F 34
